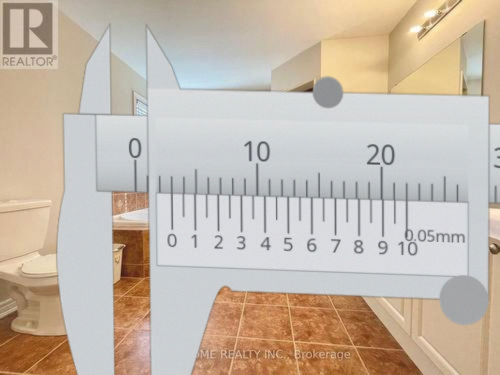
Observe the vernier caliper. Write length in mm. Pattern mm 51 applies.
mm 3.0
